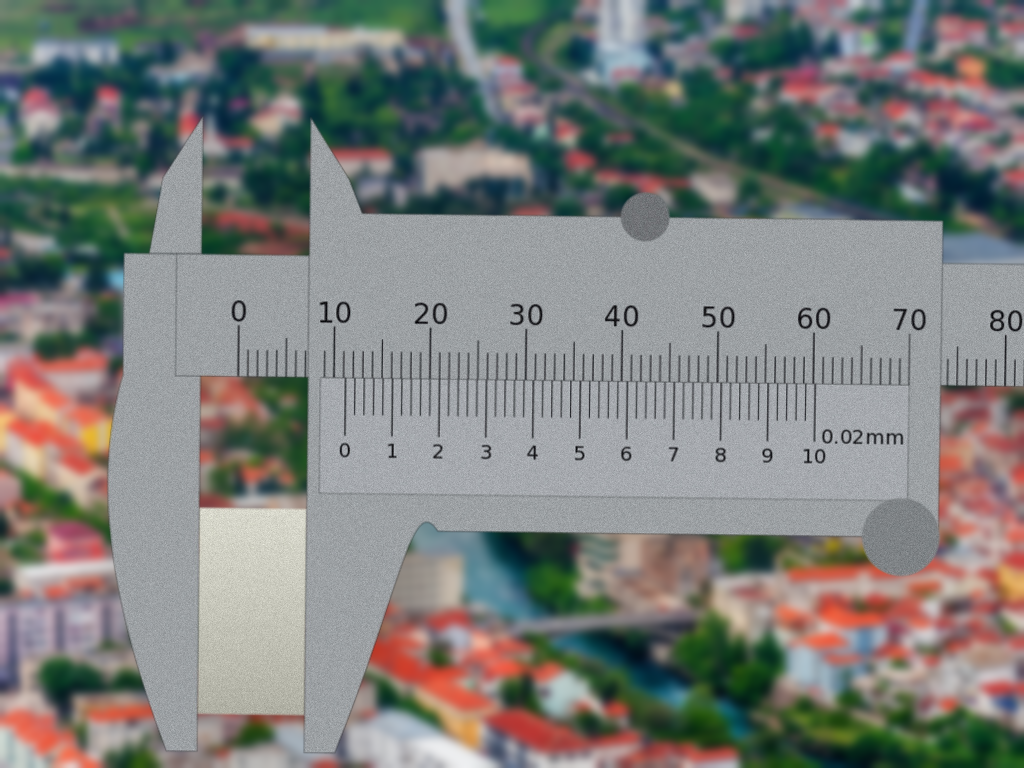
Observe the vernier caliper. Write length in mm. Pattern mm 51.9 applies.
mm 11.2
